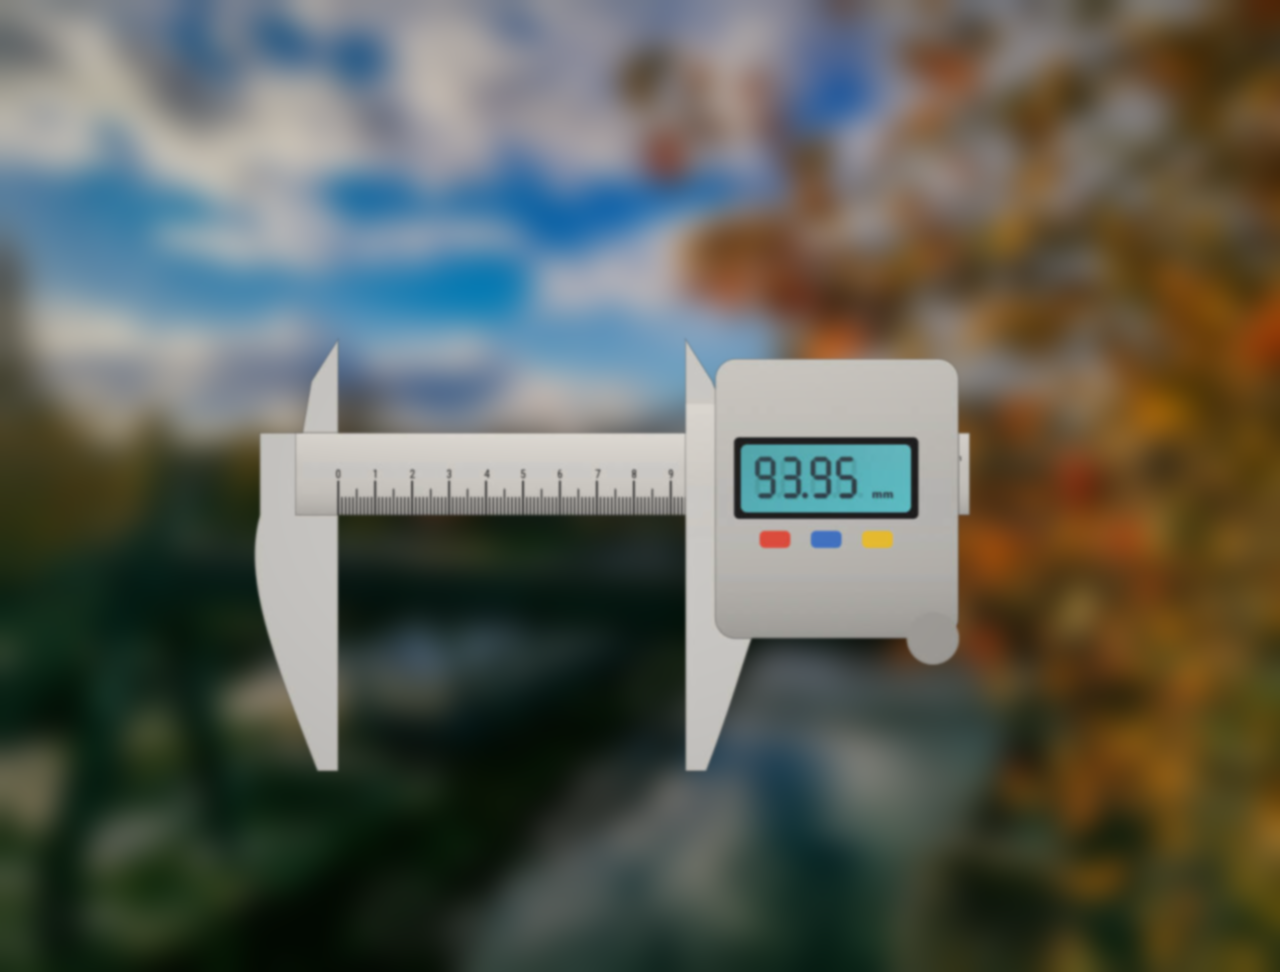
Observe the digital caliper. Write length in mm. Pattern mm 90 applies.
mm 93.95
